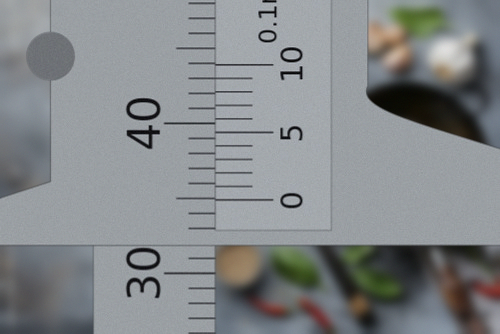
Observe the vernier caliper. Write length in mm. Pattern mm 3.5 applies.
mm 34.9
